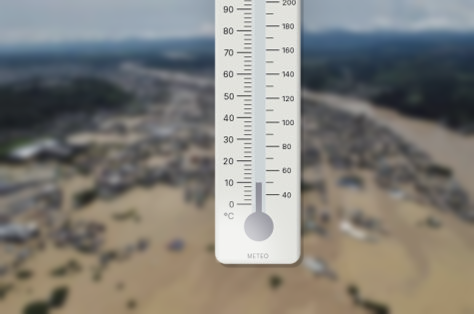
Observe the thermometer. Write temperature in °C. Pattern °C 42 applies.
°C 10
